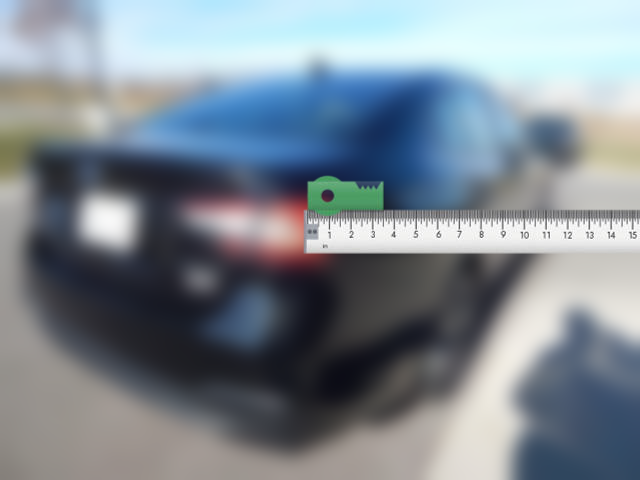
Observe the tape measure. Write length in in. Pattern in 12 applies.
in 3.5
